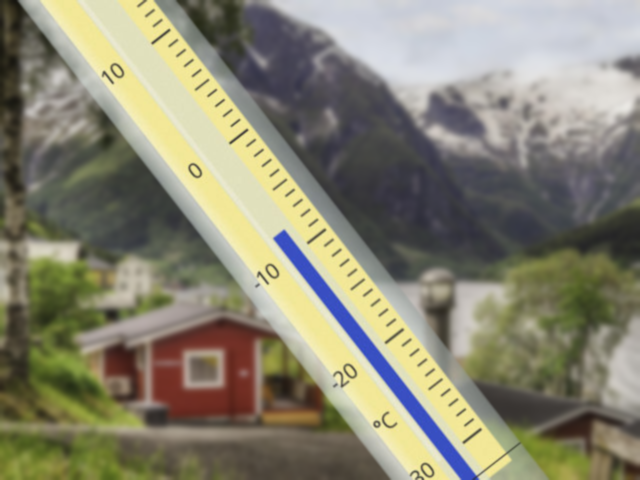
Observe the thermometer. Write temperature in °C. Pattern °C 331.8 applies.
°C -8
